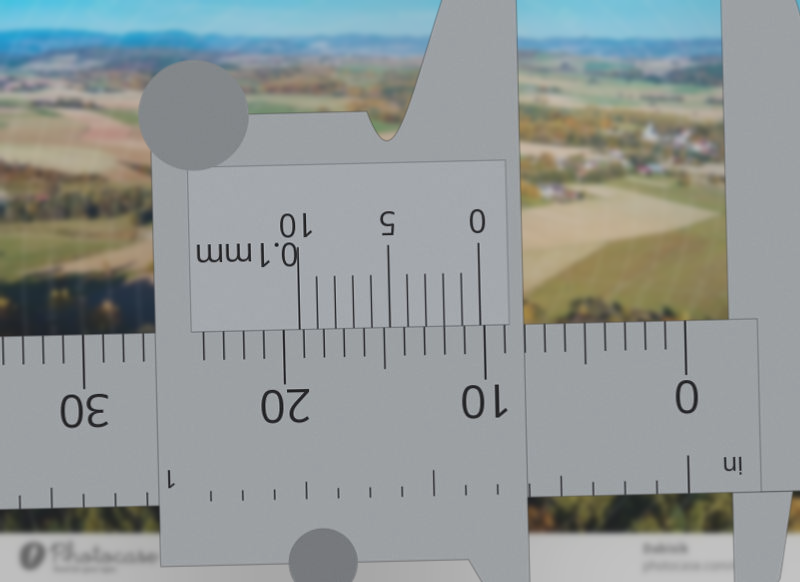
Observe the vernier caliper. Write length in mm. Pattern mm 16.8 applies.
mm 10.2
